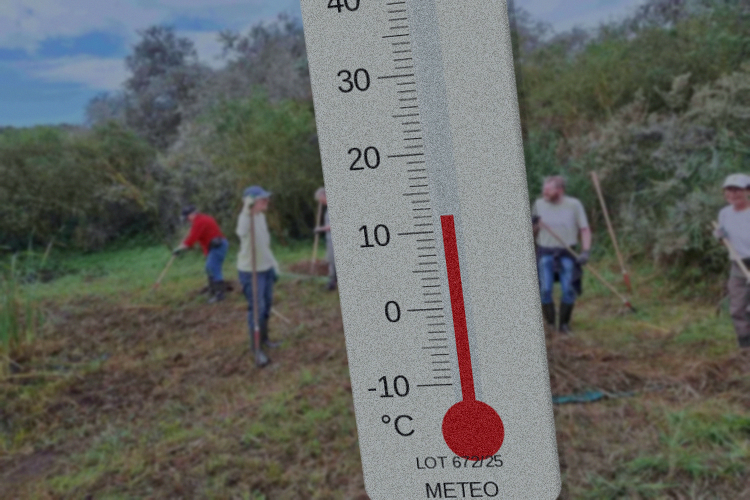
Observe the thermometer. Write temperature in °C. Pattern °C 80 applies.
°C 12
